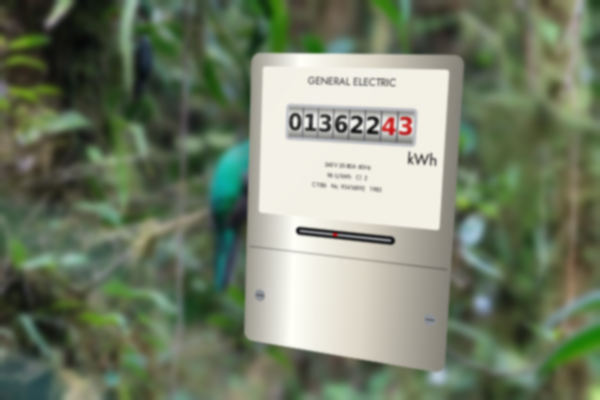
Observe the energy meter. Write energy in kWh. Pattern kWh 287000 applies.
kWh 13622.43
